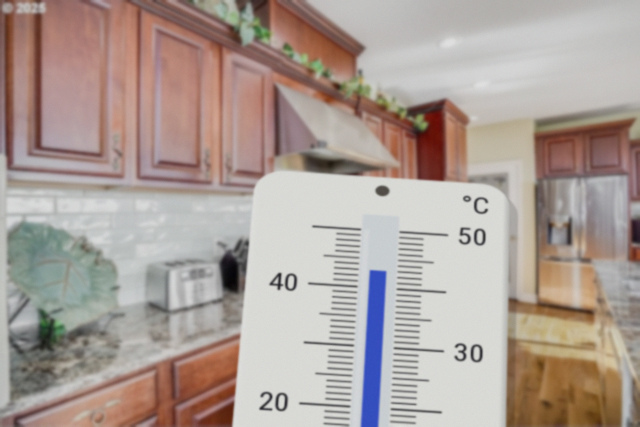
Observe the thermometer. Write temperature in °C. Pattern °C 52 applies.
°C 43
